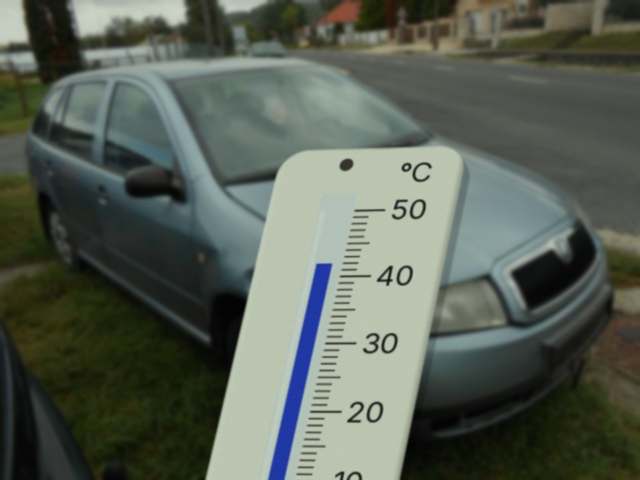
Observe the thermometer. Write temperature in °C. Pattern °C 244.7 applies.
°C 42
